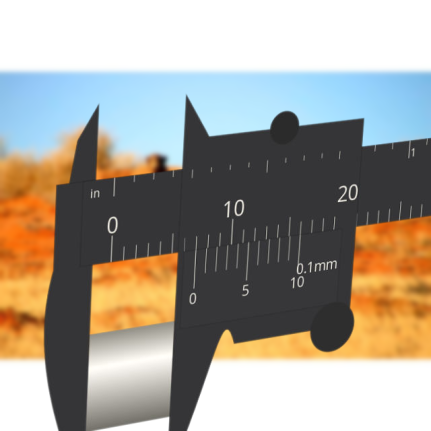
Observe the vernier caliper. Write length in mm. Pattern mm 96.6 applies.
mm 7.0
